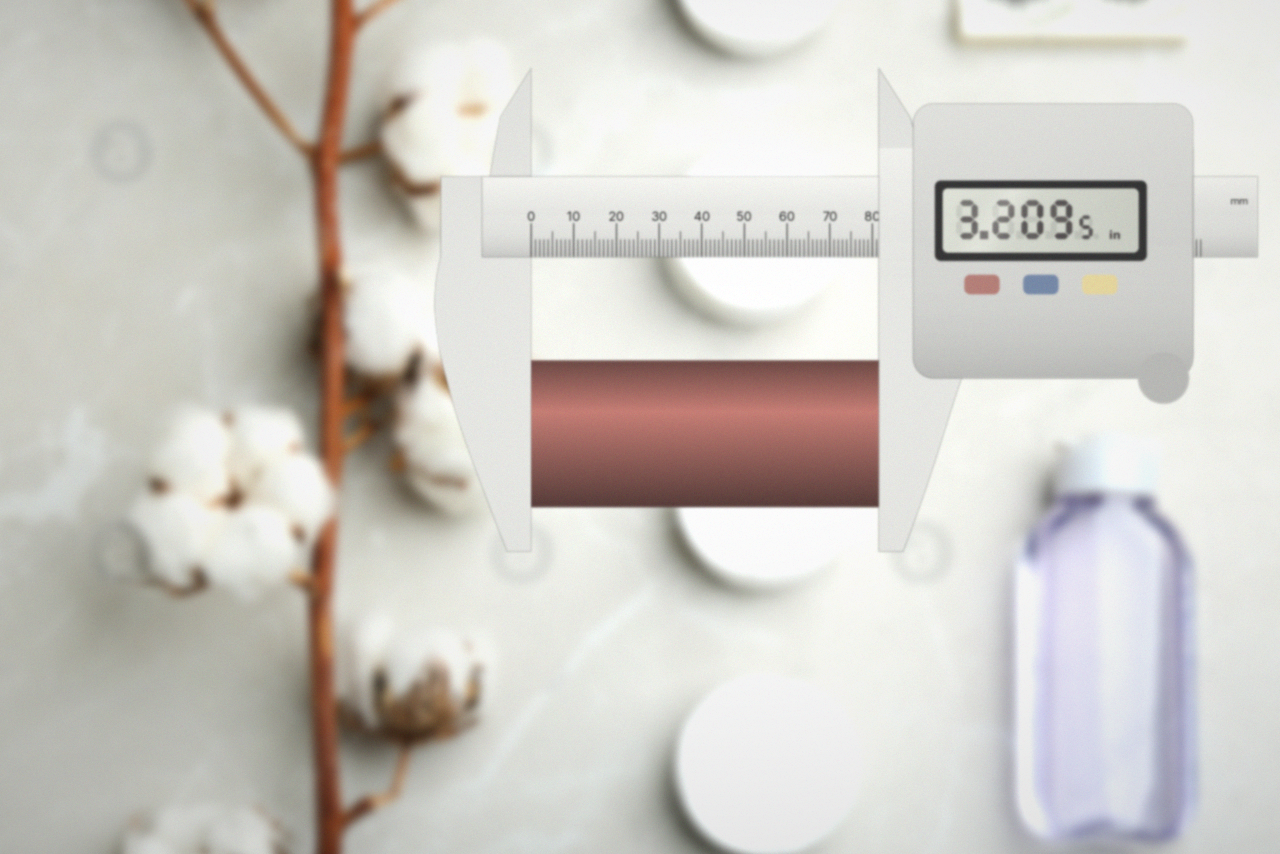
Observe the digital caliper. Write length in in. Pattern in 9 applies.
in 3.2095
